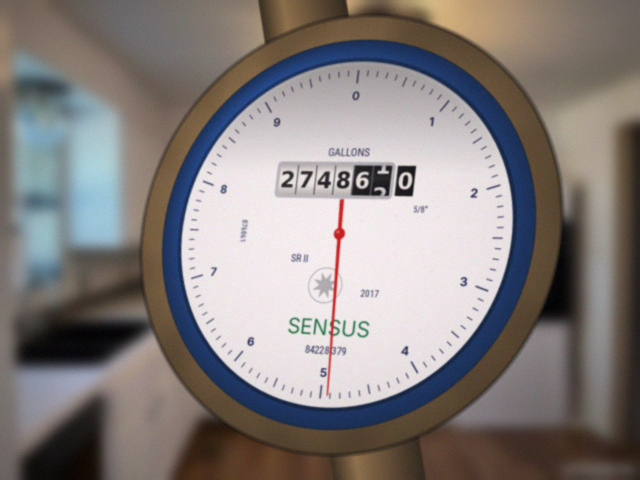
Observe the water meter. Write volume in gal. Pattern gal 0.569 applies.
gal 2748614.9
